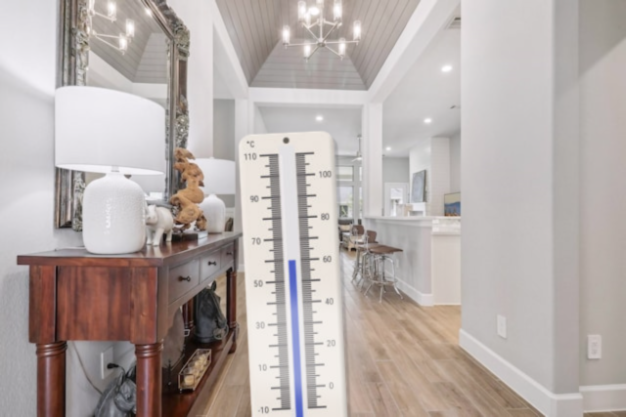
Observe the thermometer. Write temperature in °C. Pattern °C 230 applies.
°C 60
